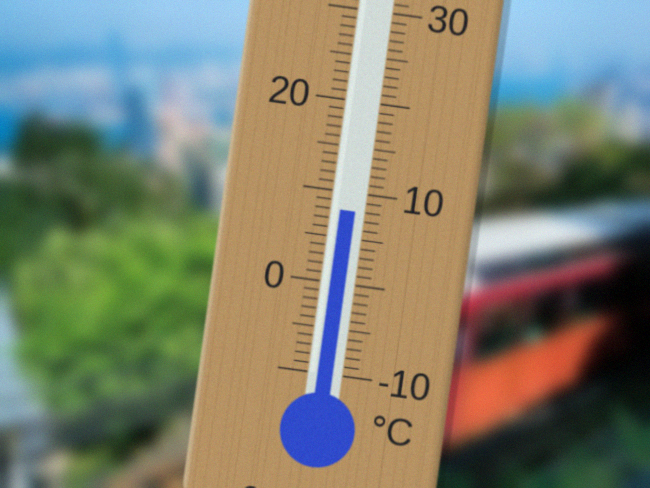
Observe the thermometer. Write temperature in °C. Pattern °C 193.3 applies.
°C 8
